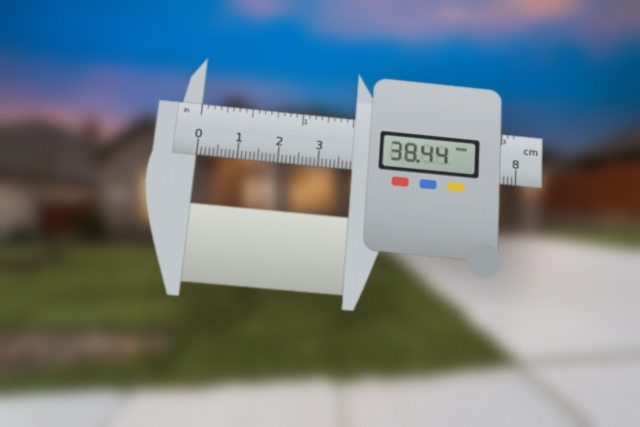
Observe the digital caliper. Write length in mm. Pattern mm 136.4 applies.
mm 38.44
